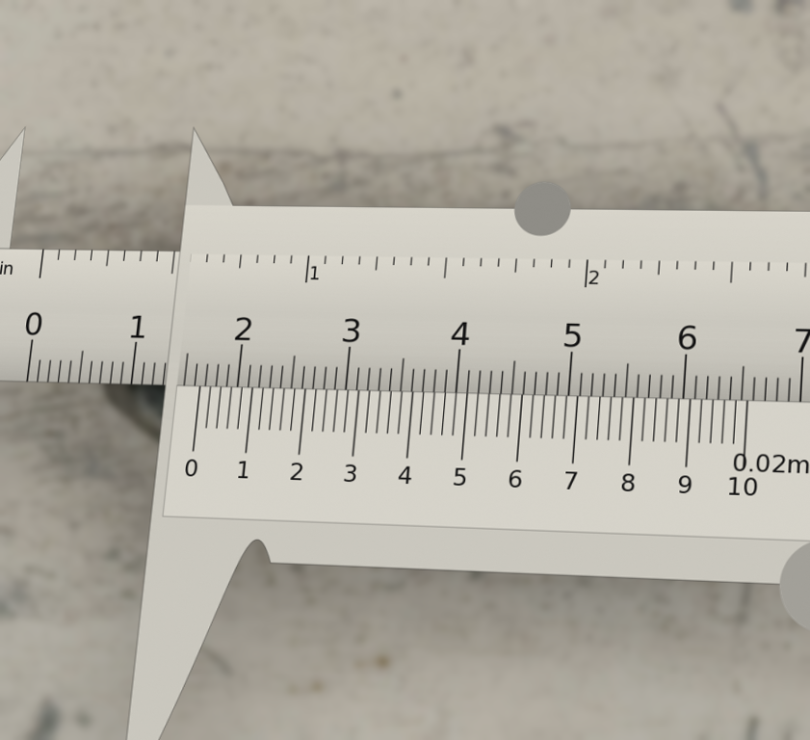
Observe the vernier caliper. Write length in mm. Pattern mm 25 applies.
mm 16.5
